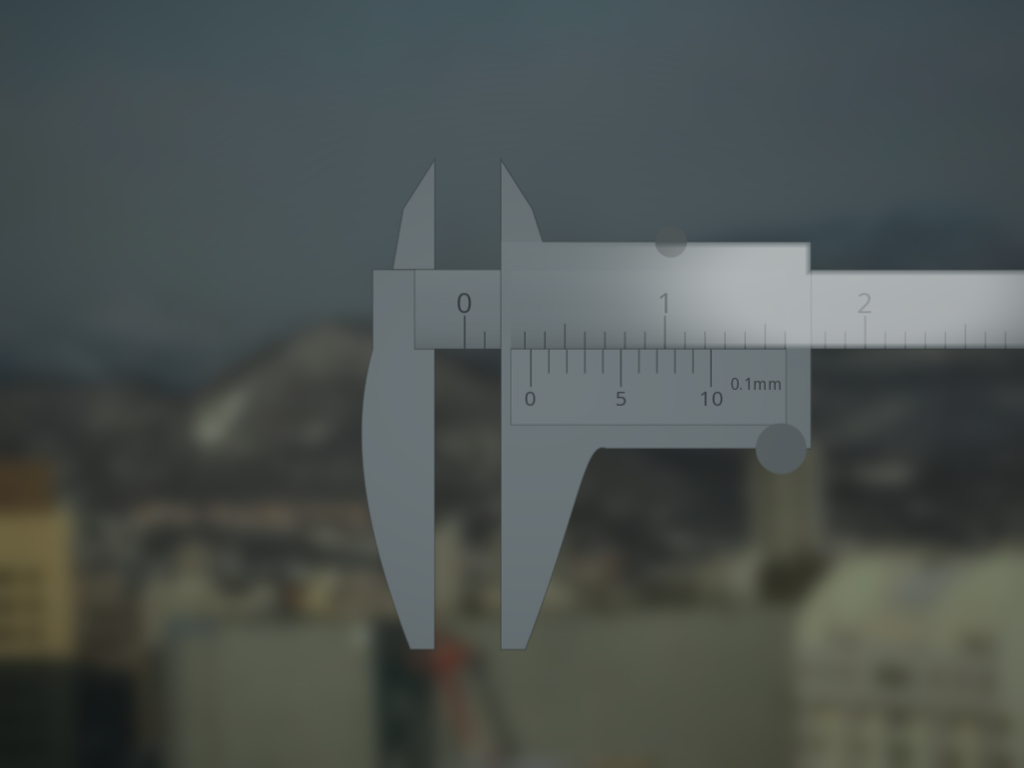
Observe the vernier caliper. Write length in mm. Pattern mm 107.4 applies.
mm 3.3
